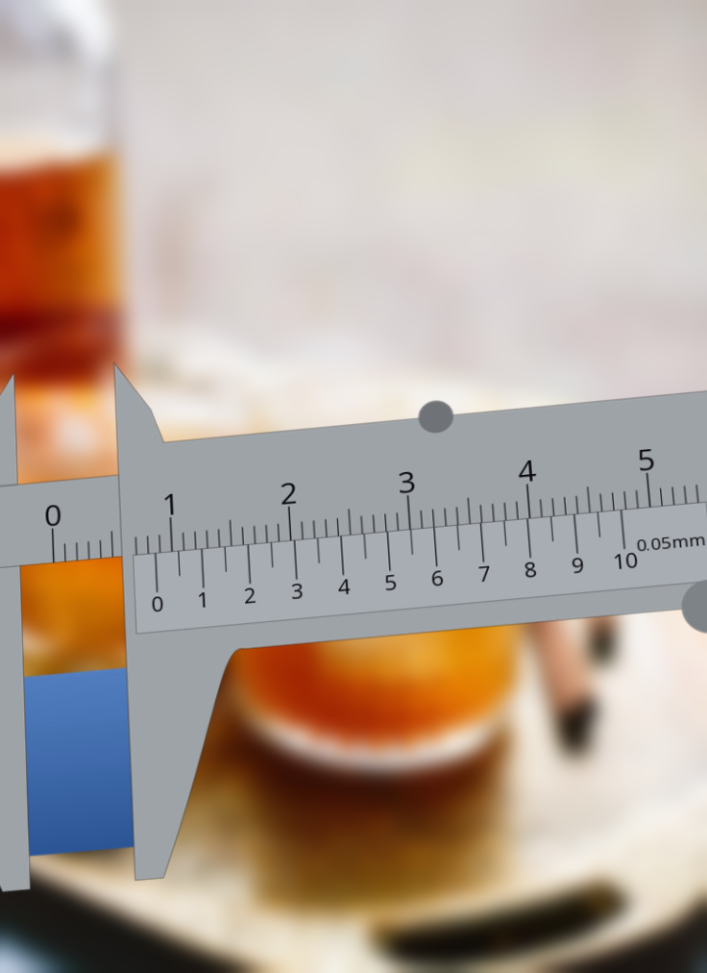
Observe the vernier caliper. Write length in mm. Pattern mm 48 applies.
mm 8.6
